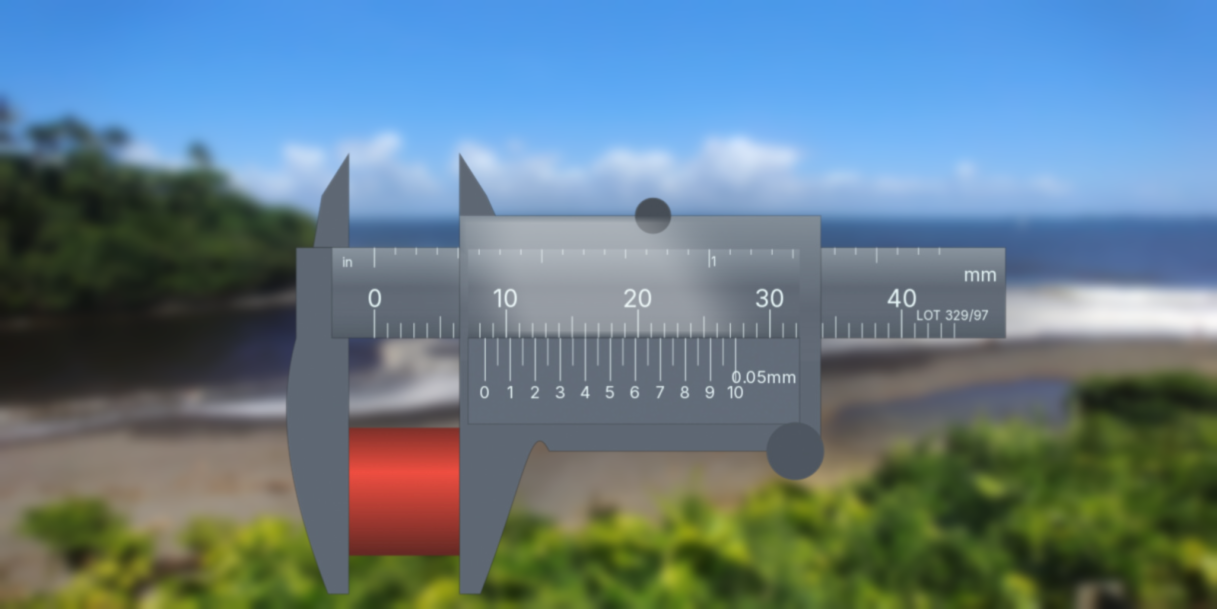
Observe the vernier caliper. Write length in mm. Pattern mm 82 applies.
mm 8.4
